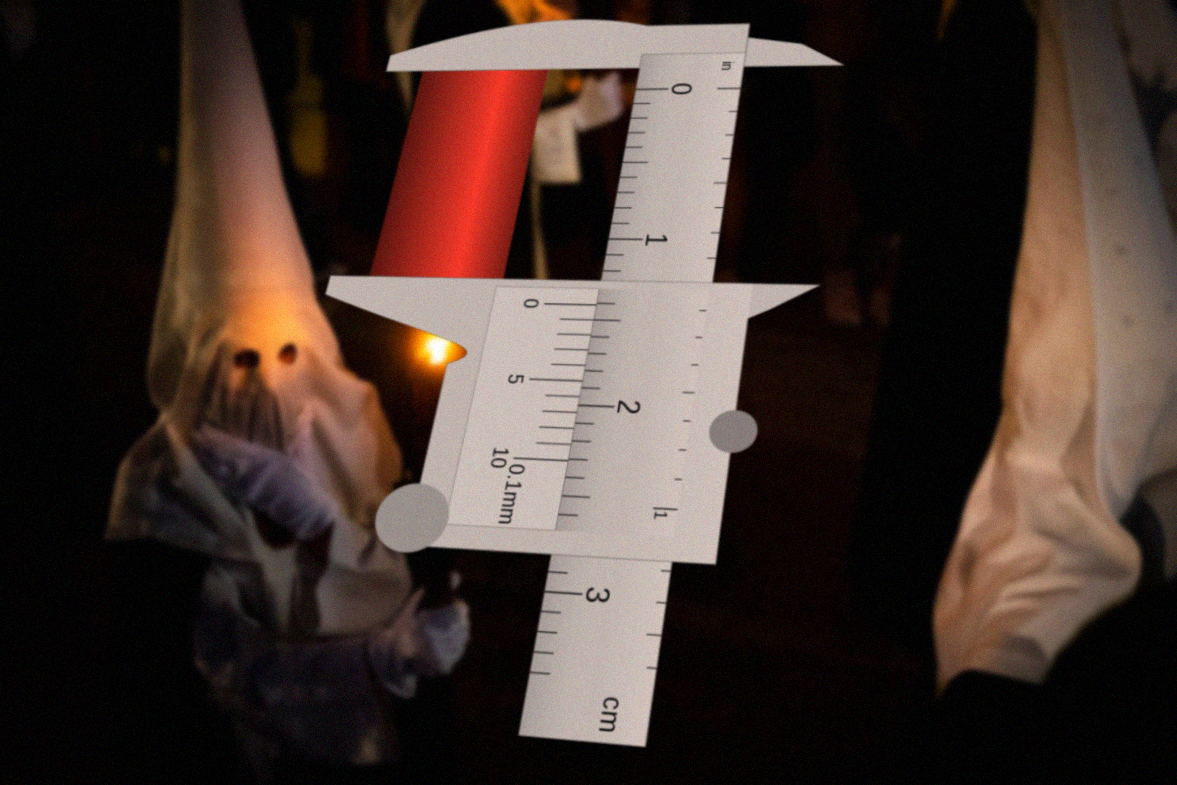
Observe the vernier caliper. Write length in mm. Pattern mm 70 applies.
mm 14.1
